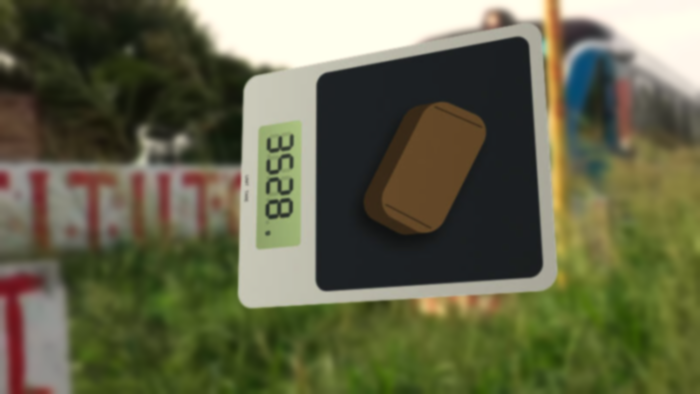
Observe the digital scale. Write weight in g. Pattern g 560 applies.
g 3528
